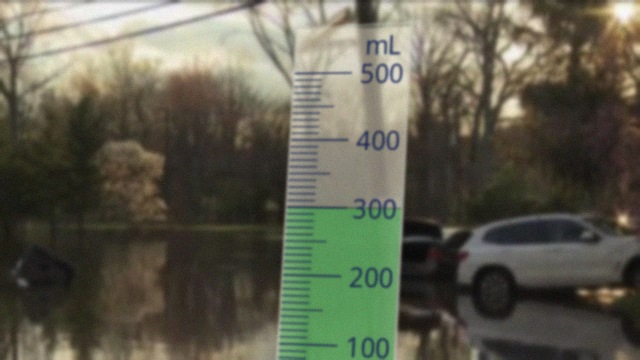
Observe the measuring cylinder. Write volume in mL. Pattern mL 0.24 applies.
mL 300
